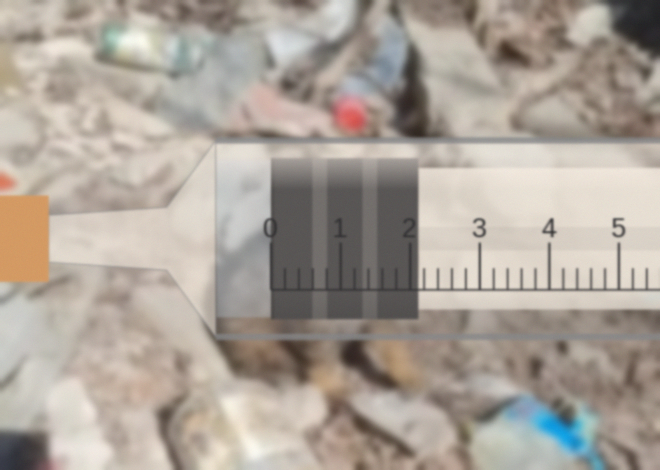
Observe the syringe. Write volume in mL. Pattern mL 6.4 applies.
mL 0
